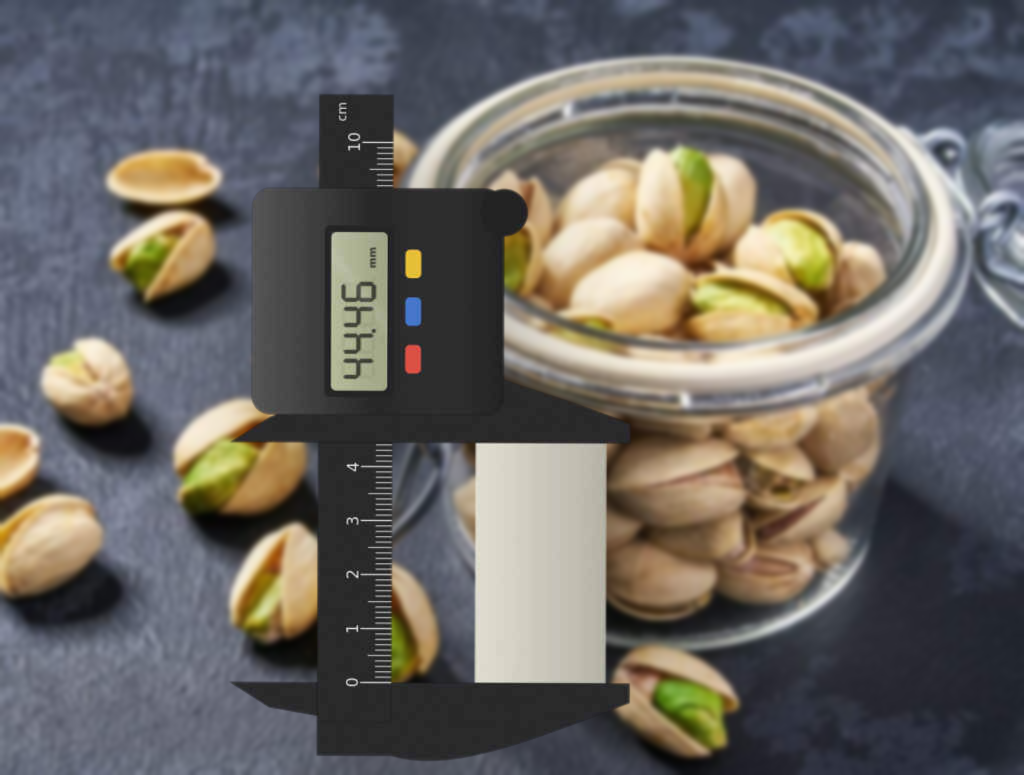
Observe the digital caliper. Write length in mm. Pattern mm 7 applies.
mm 44.46
